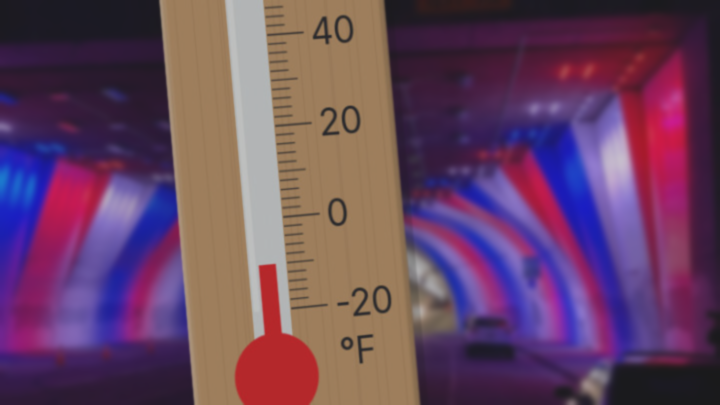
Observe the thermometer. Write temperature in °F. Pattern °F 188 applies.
°F -10
